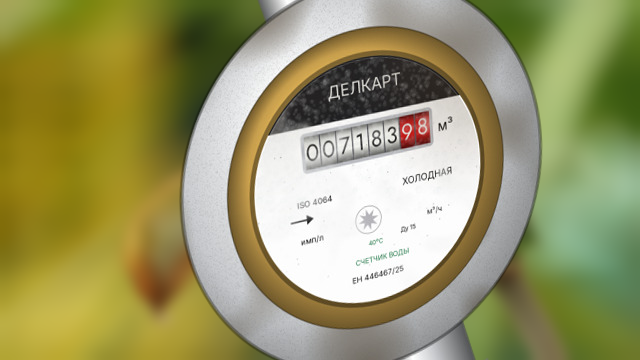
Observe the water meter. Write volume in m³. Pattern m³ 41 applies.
m³ 7183.98
